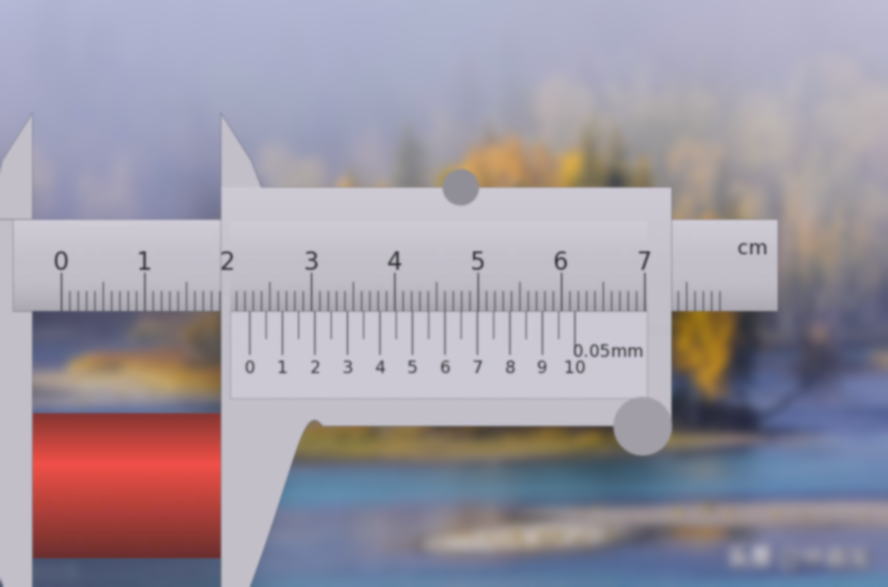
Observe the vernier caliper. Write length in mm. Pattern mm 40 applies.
mm 22.6
